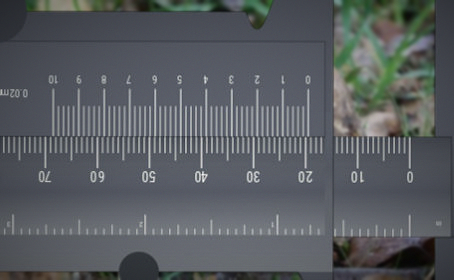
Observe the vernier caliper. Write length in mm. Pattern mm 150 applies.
mm 19.5
